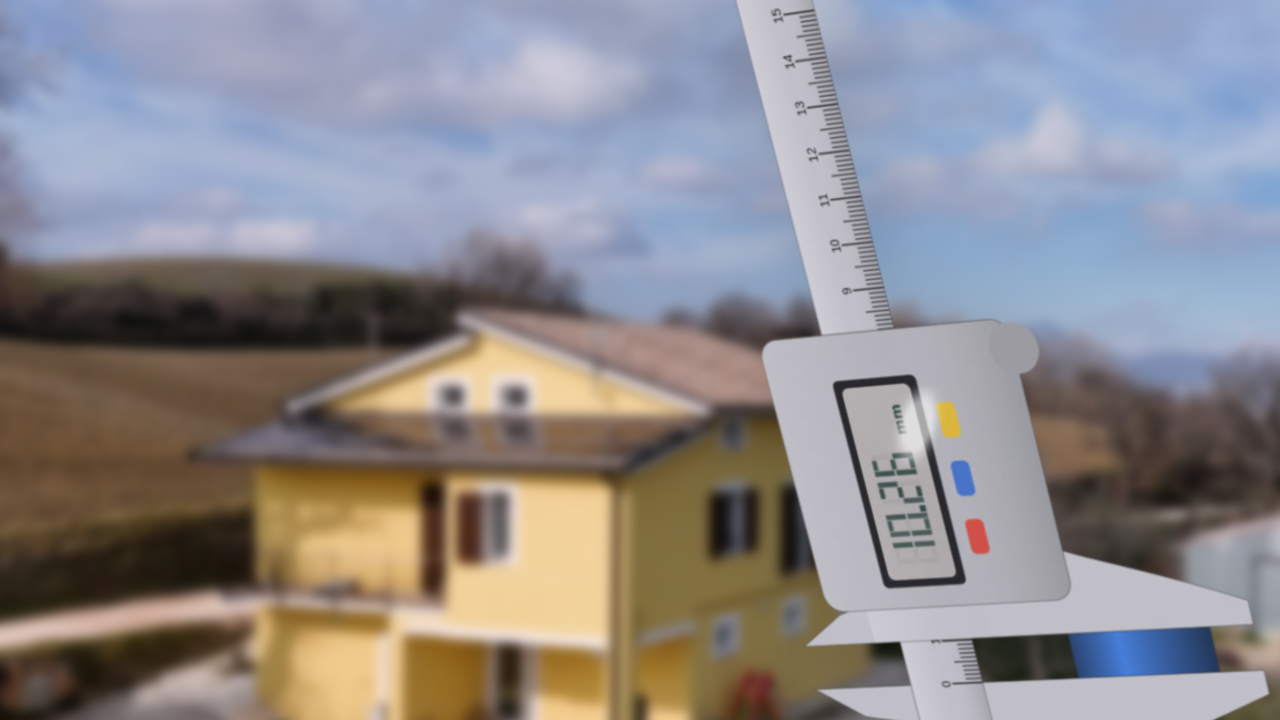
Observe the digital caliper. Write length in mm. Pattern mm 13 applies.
mm 10.26
